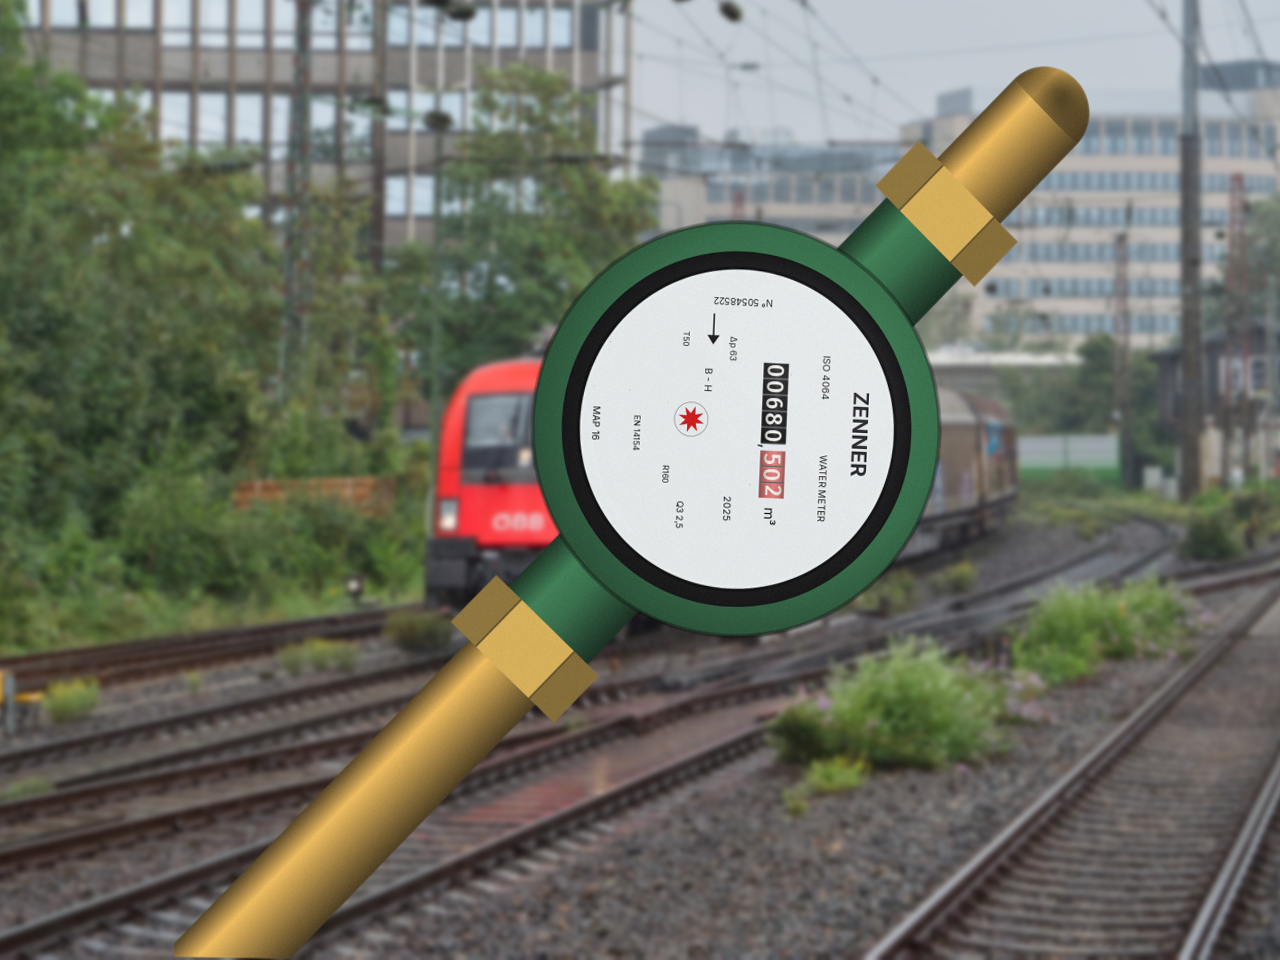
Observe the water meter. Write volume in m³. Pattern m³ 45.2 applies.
m³ 680.502
